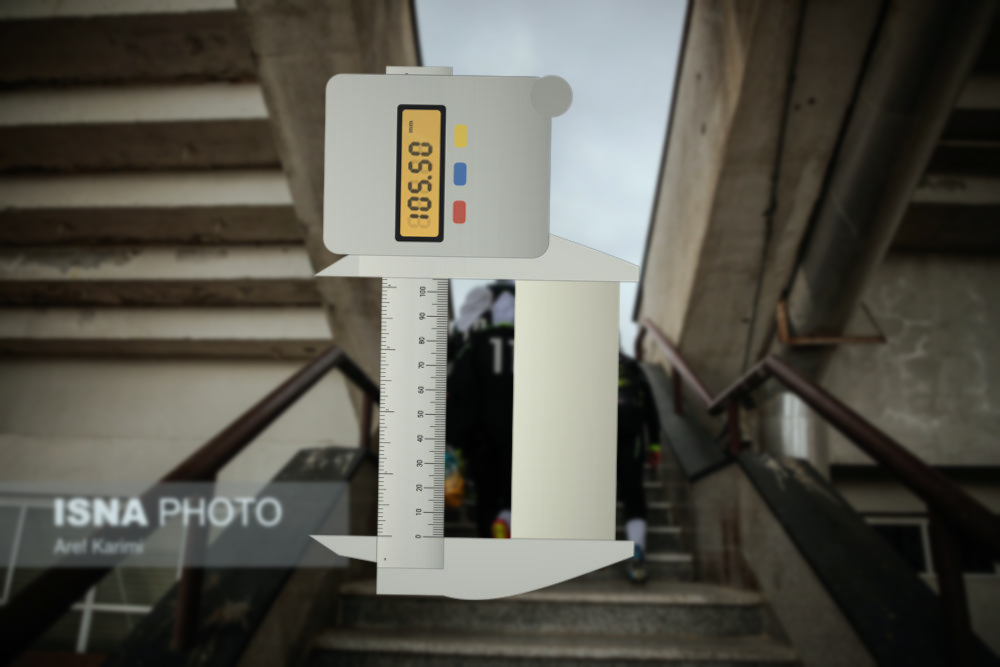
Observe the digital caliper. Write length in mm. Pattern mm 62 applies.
mm 105.50
